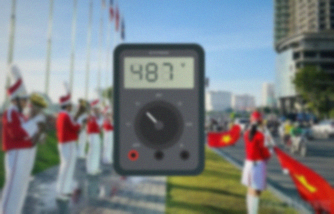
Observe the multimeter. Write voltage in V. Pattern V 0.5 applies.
V 487
